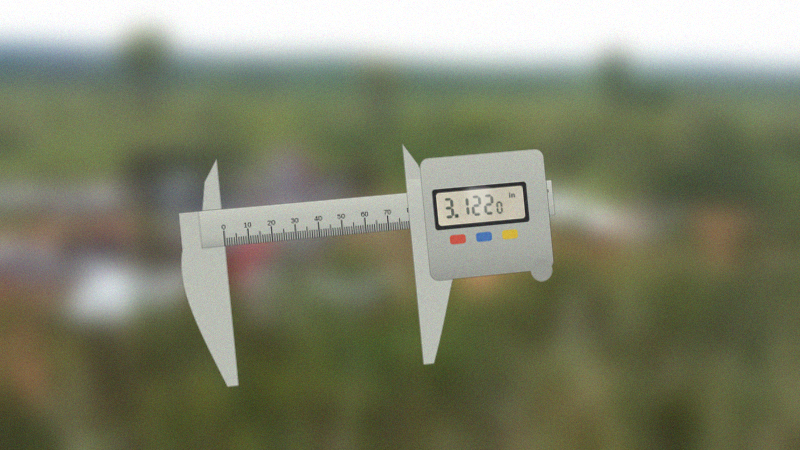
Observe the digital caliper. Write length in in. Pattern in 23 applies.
in 3.1220
